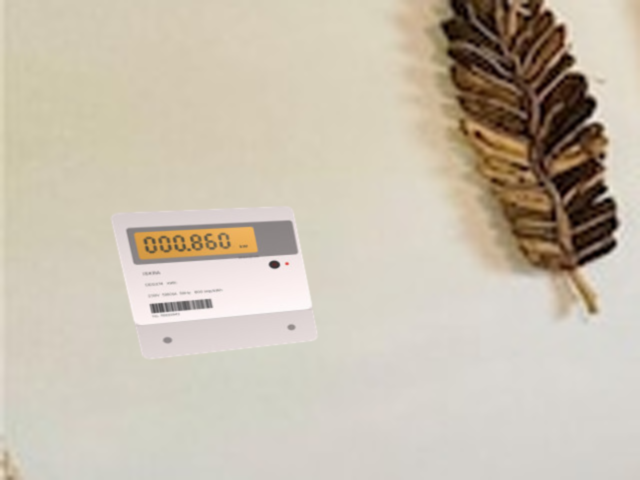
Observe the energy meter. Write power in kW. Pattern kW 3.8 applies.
kW 0.860
